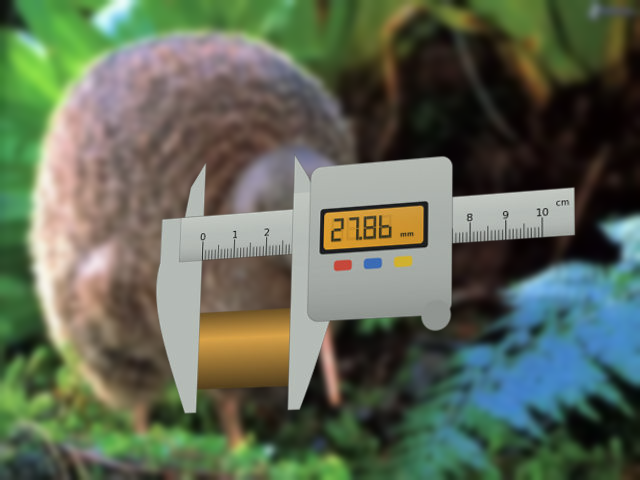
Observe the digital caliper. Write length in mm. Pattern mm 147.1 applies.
mm 27.86
